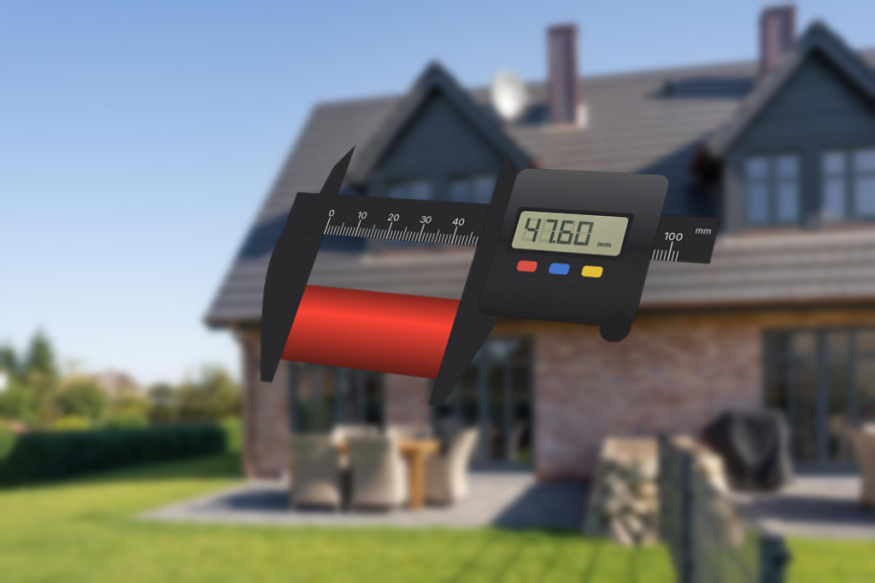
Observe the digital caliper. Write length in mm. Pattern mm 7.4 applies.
mm 47.60
